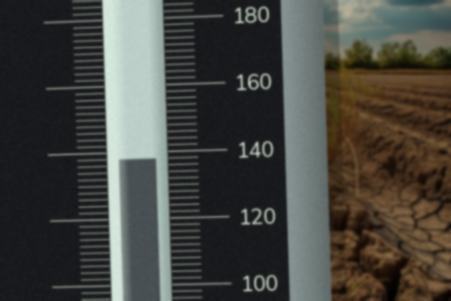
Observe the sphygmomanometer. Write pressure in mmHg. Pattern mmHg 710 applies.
mmHg 138
